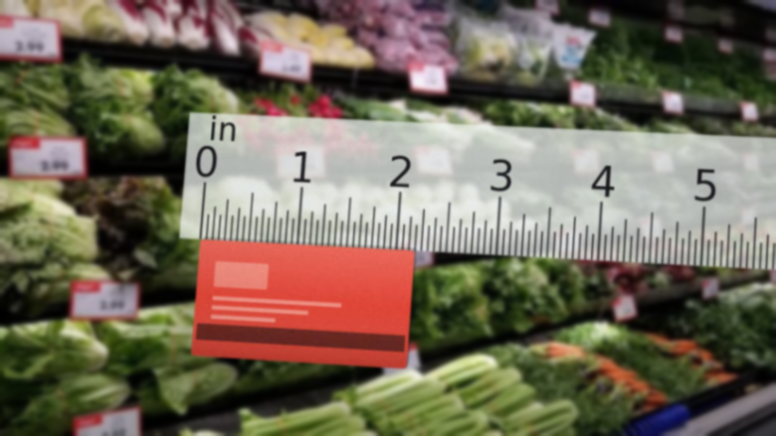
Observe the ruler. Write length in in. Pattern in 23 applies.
in 2.1875
